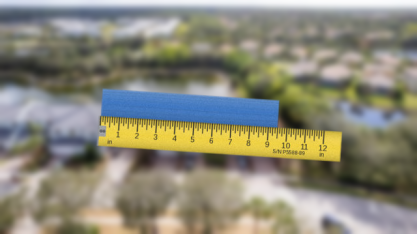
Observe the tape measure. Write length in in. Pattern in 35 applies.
in 9.5
